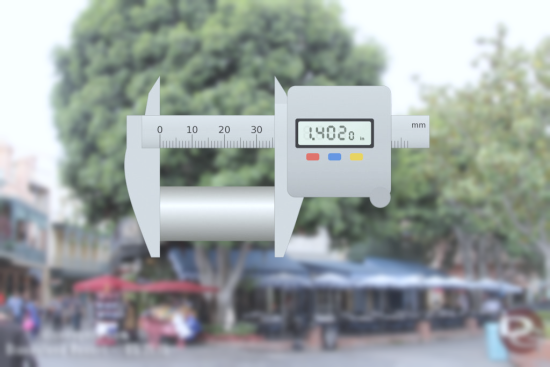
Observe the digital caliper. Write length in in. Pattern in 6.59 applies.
in 1.4020
